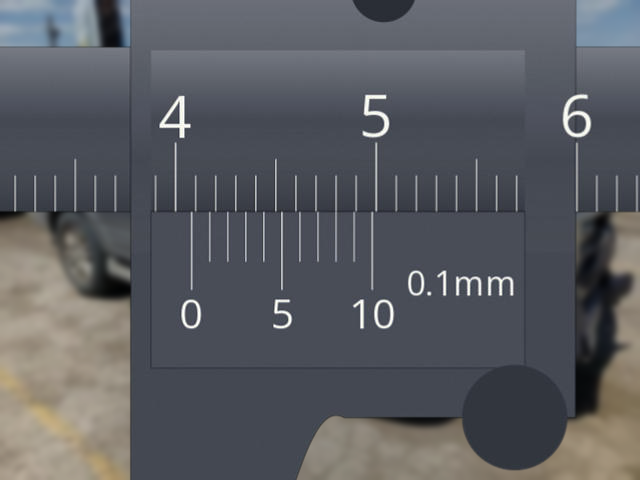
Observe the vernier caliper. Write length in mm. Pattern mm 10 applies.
mm 40.8
